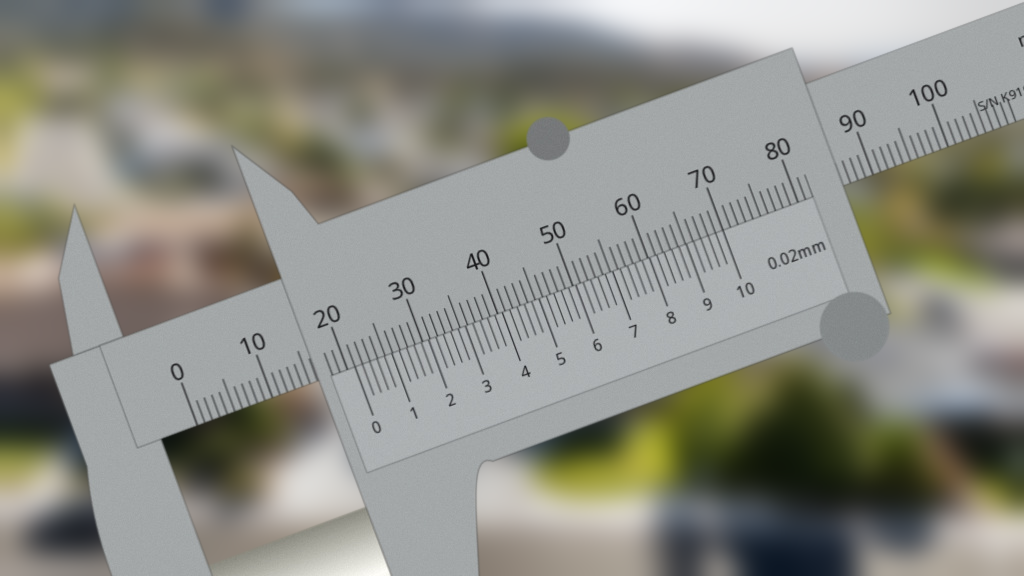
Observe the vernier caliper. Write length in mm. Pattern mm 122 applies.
mm 21.0
